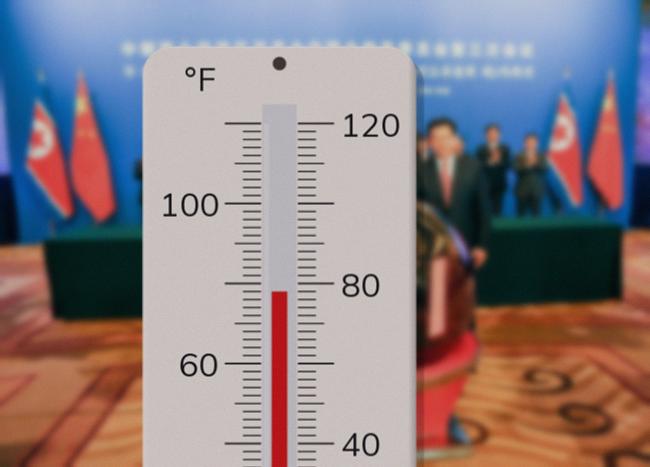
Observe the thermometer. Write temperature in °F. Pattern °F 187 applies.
°F 78
